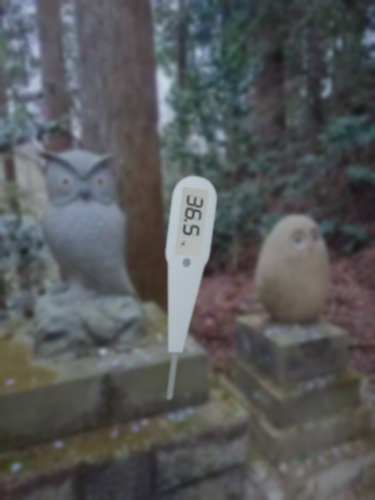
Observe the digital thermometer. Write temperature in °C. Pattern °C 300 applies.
°C 36.5
